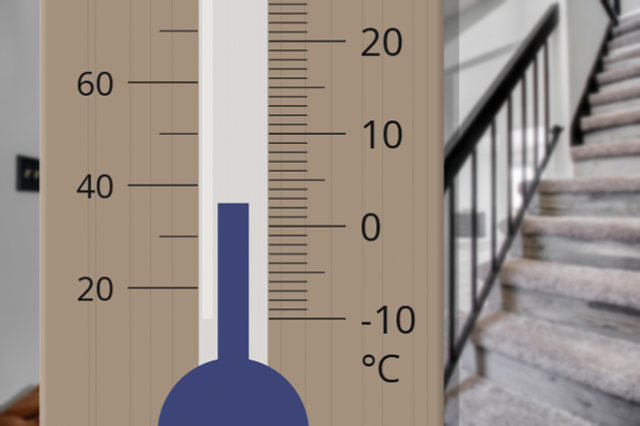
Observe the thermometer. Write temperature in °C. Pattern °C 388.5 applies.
°C 2.5
